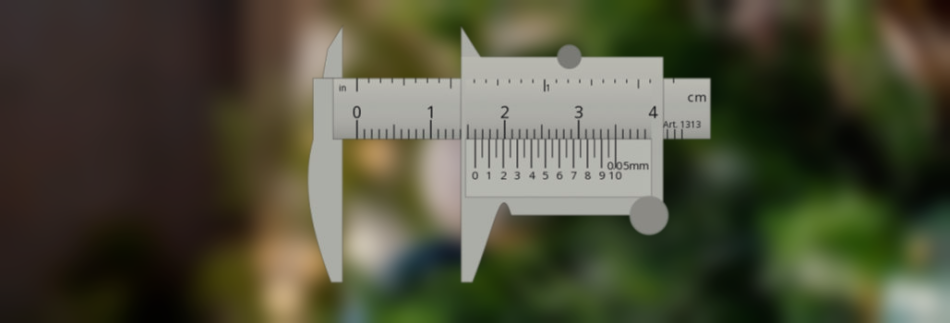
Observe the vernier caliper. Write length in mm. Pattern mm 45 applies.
mm 16.0
